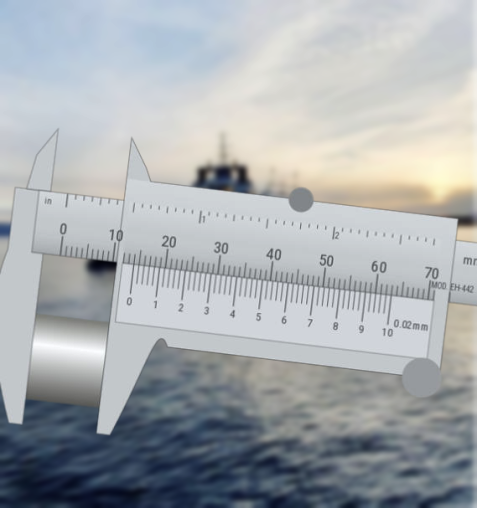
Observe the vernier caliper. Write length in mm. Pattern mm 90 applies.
mm 14.0
